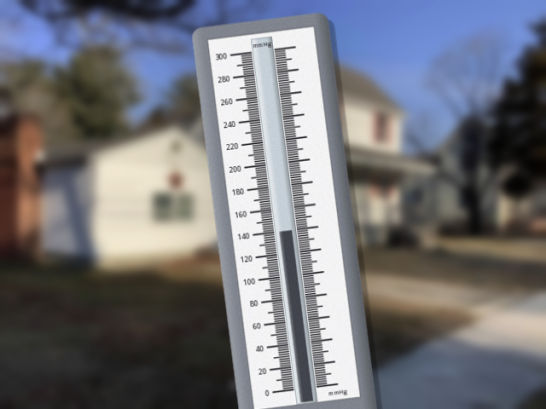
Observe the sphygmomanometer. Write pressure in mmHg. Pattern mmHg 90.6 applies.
mmHg 140
